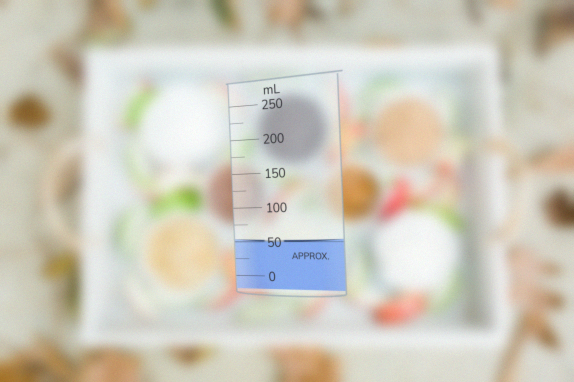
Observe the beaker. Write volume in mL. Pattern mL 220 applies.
mL 50
